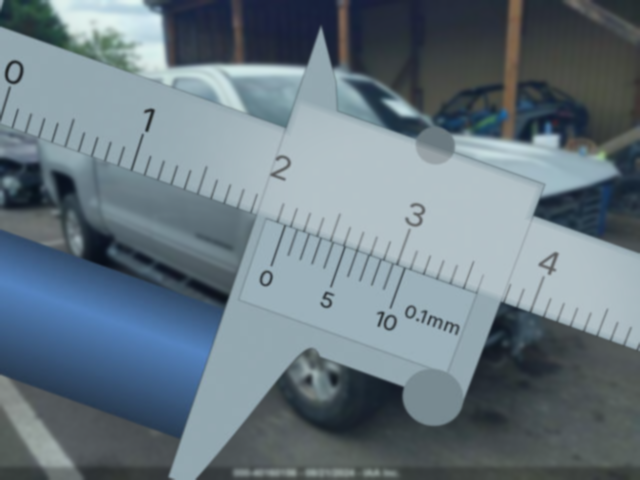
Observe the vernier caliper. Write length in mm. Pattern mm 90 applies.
mm 21.6
